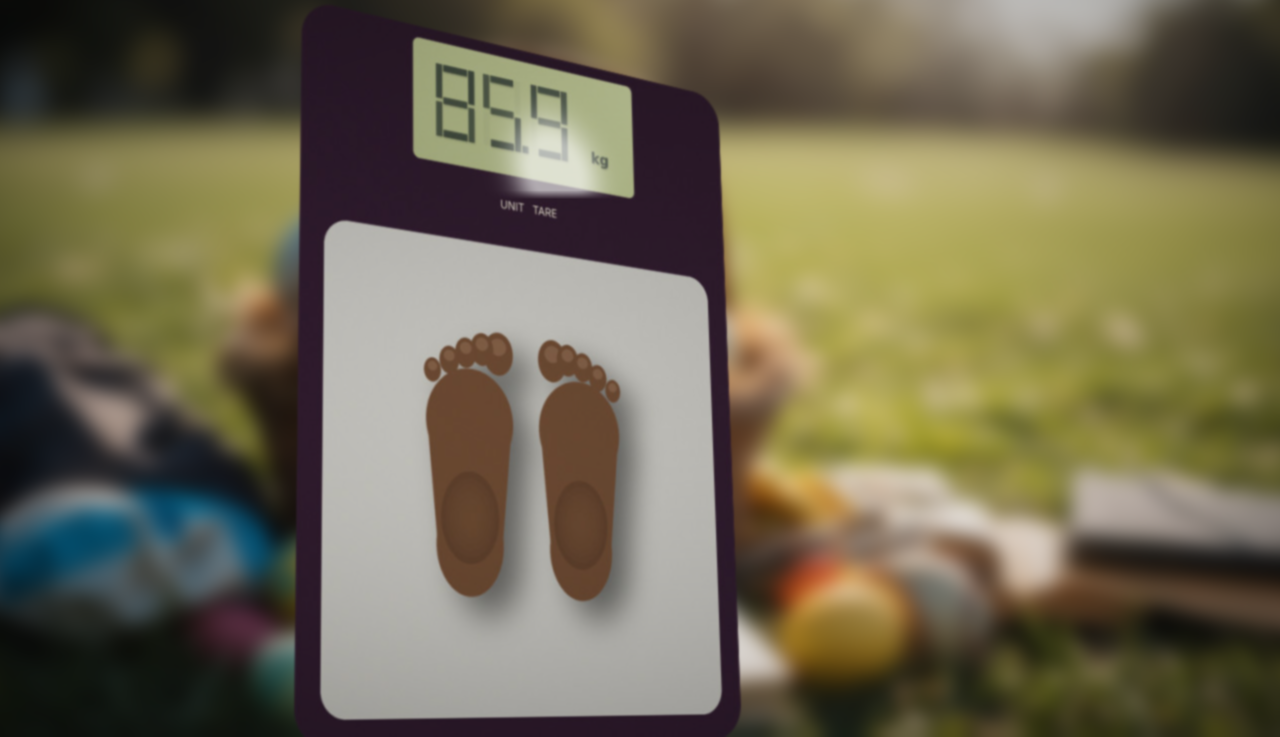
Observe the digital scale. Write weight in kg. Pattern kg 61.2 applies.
kg 85.9
